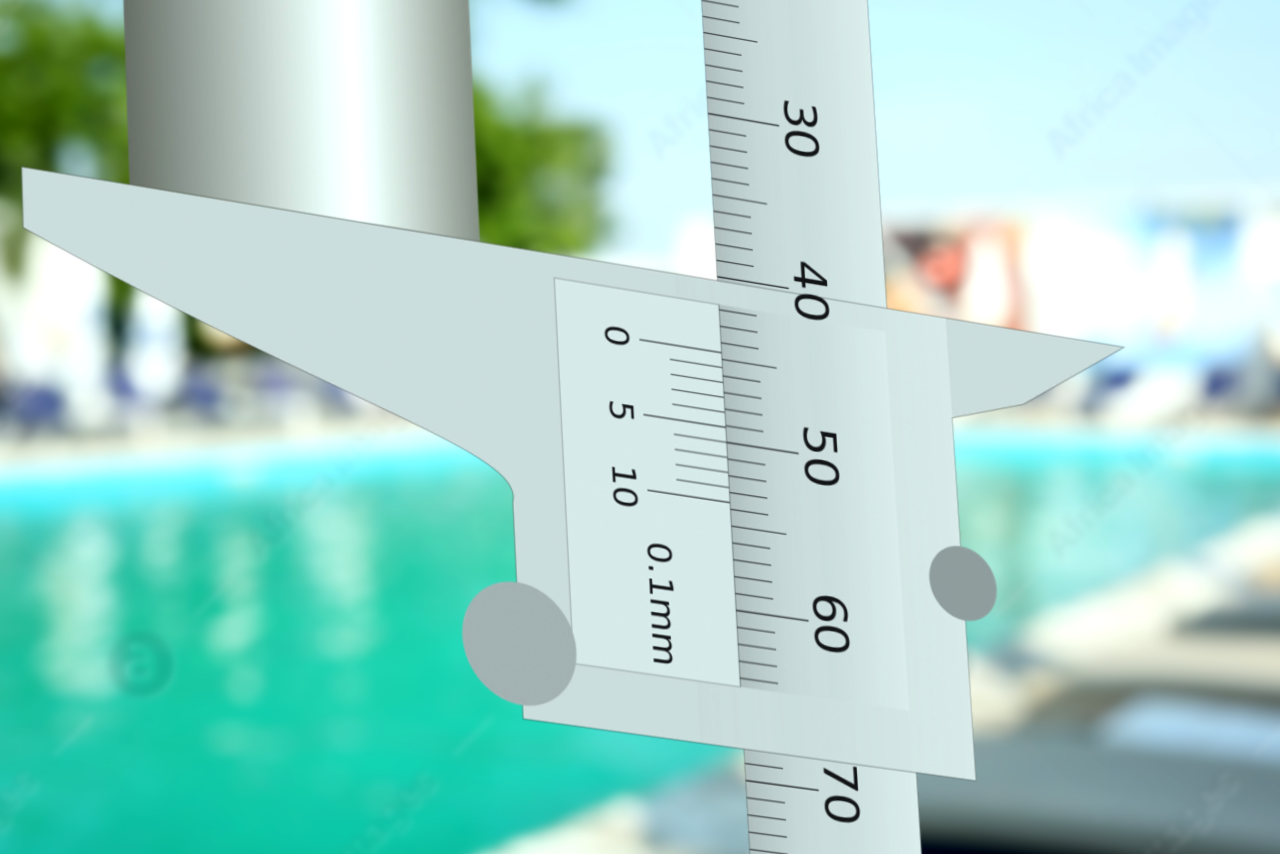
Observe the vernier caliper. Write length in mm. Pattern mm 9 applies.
mm 44.6
